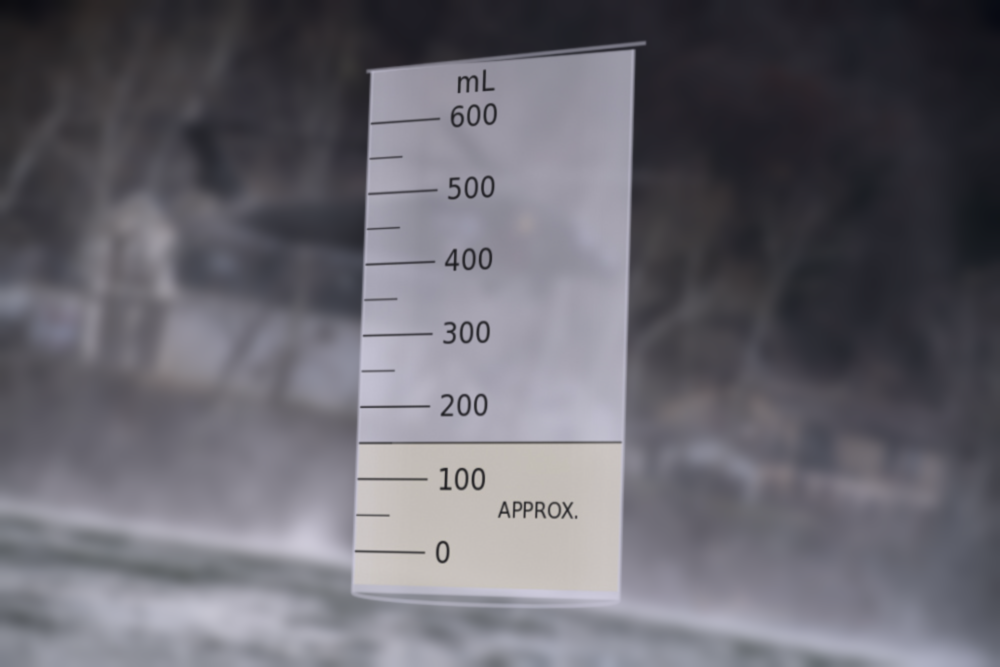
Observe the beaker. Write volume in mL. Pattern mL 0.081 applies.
mL 150
